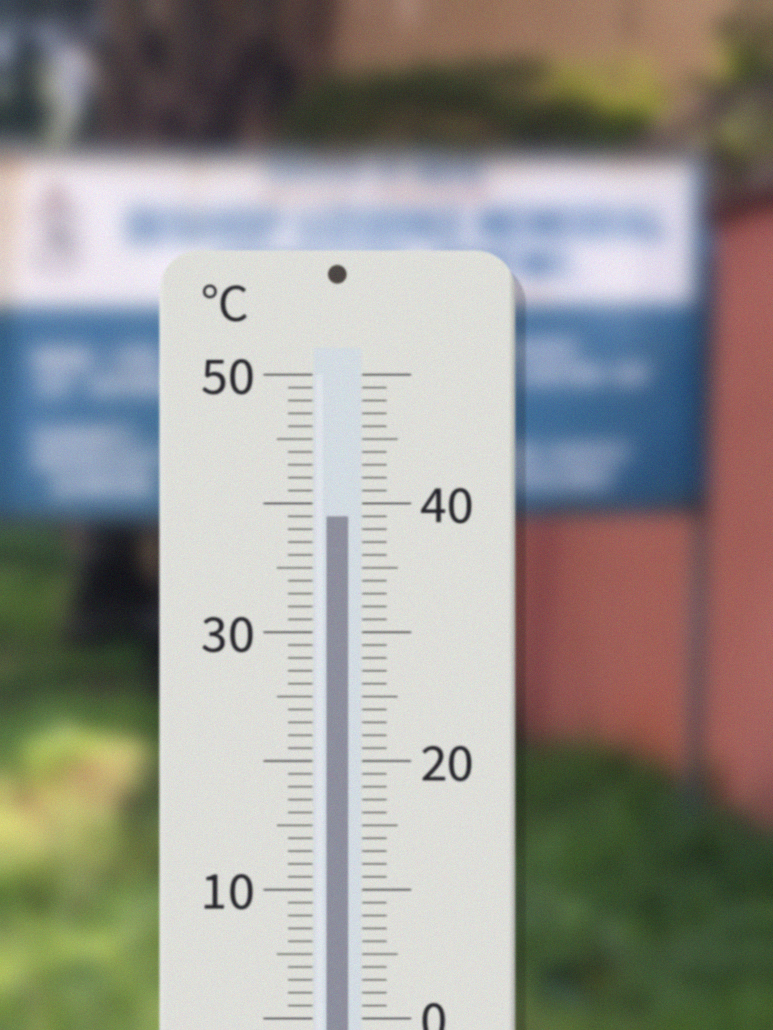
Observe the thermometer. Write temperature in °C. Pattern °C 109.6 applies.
°C 39
